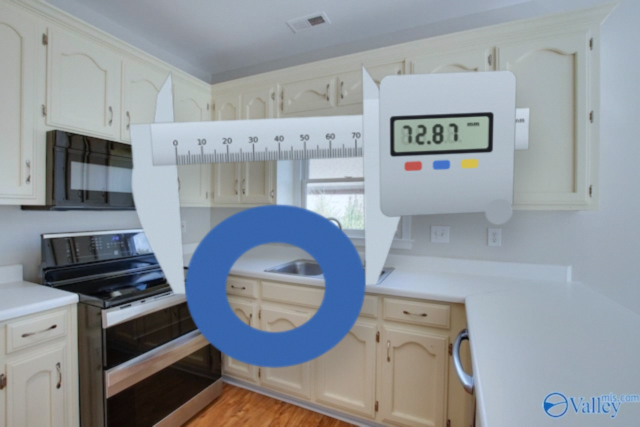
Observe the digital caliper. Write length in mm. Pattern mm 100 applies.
mm 72.87
